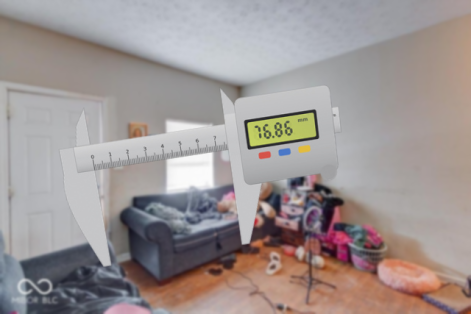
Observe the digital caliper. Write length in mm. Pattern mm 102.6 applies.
mm 76.86
